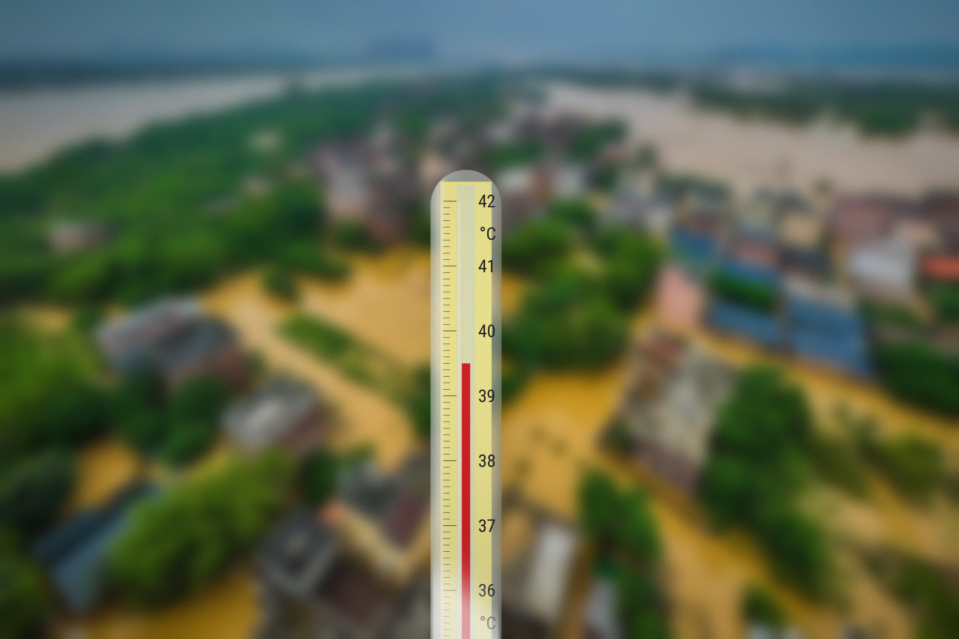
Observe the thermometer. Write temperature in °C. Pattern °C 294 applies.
°C 39.5
